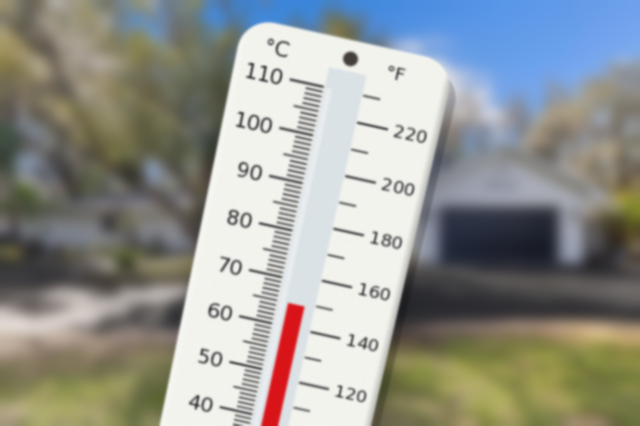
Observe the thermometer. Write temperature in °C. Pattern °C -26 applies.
°C 65
